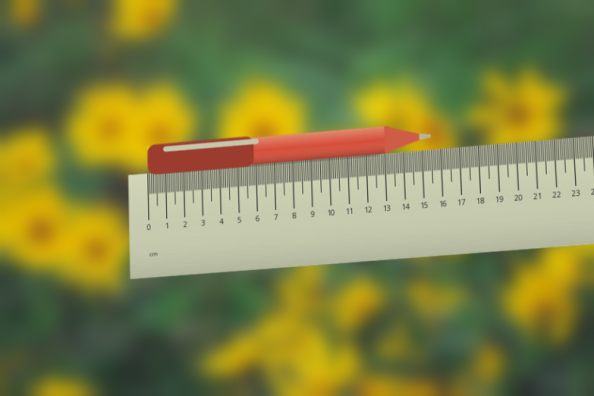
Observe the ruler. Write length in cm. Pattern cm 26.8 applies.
cm 15.5
